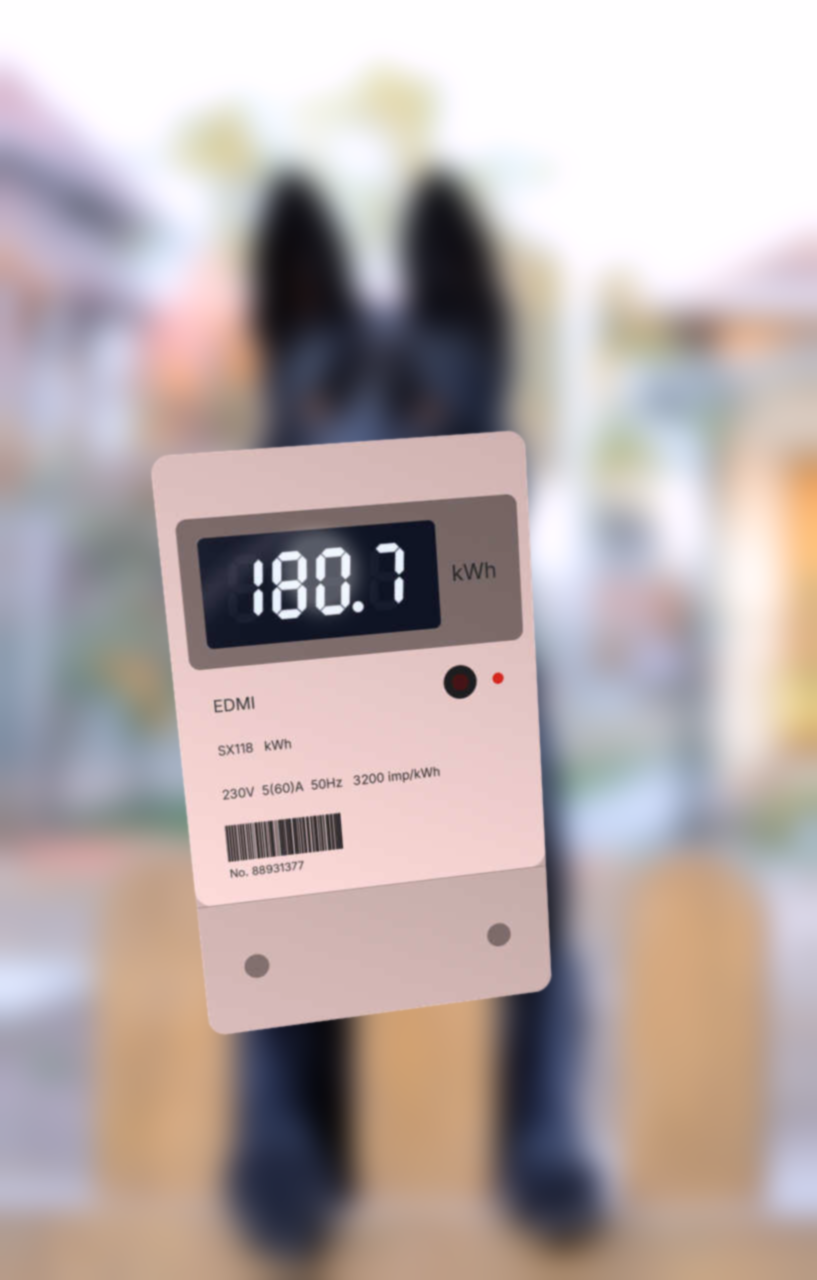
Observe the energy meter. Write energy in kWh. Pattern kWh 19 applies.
kWh 180.7
